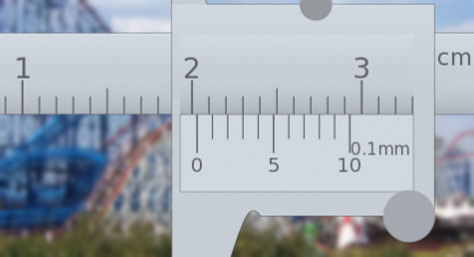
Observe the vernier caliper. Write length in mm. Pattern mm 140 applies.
mm 20.3
